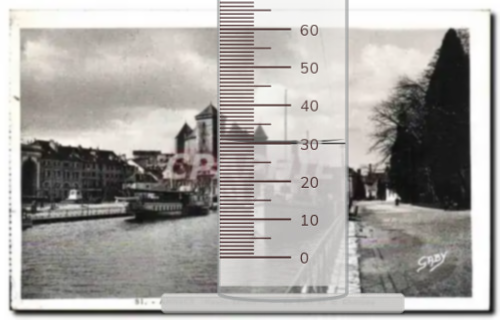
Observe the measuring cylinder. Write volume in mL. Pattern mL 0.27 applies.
mL 30
